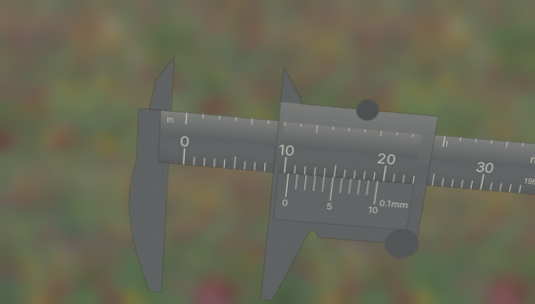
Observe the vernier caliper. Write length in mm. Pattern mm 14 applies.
mm 10.4
